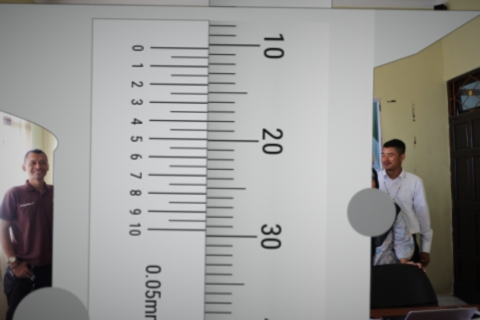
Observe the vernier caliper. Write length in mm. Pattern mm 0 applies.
mm 10.4
